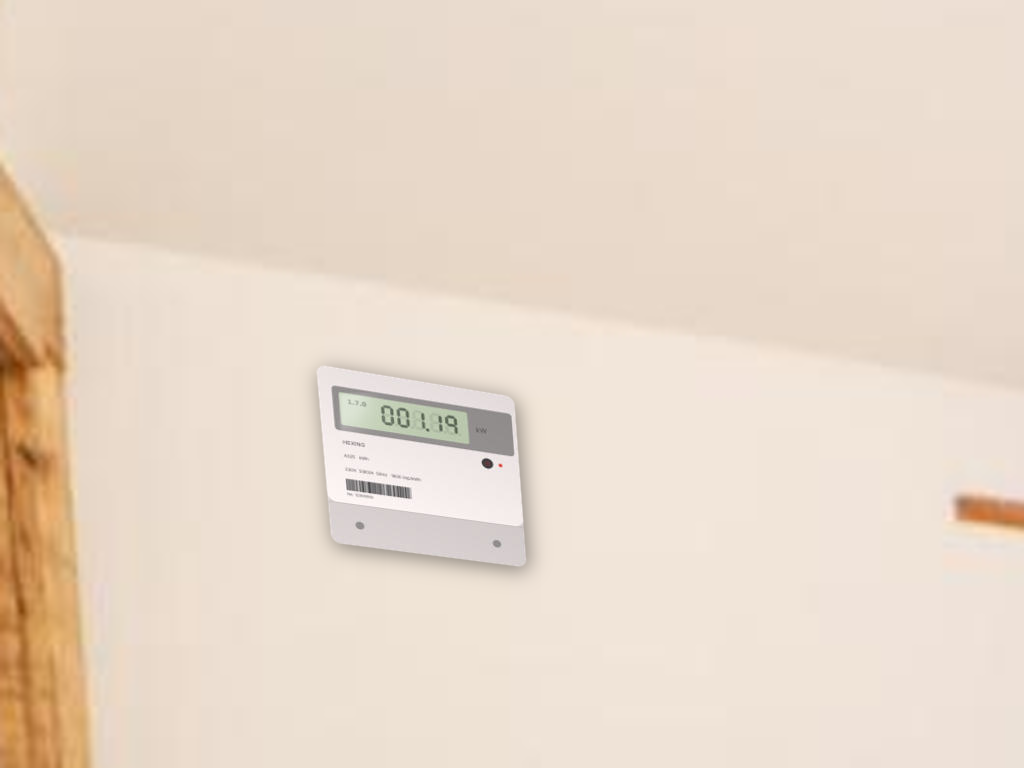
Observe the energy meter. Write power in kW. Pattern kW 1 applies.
kW 1.19
